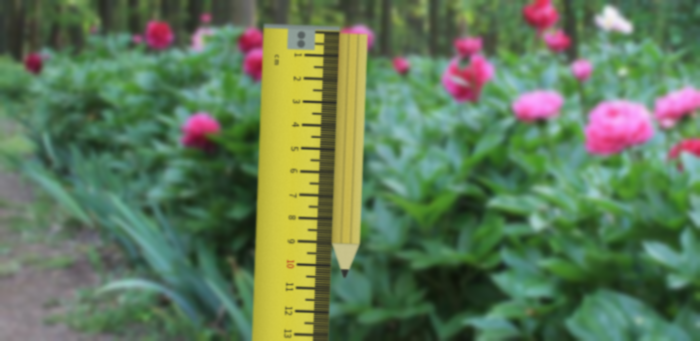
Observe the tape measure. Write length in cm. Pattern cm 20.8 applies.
cm 10.5
